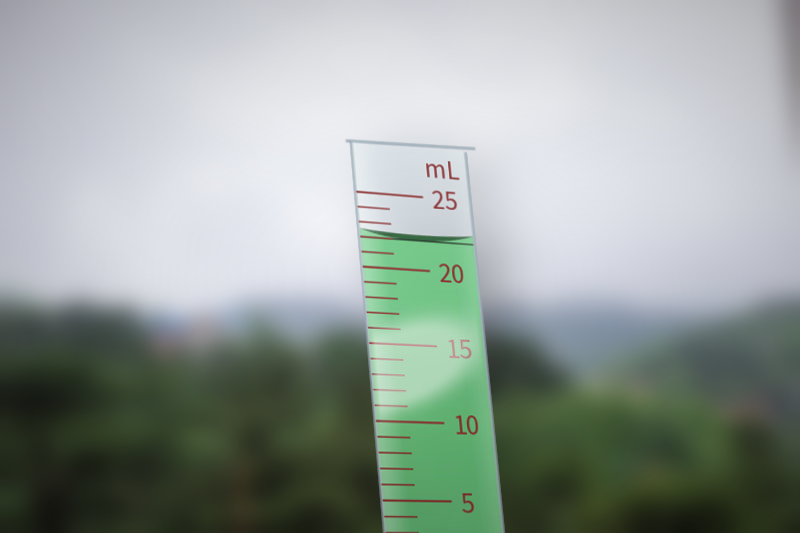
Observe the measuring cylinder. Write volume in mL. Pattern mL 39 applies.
mL 22
